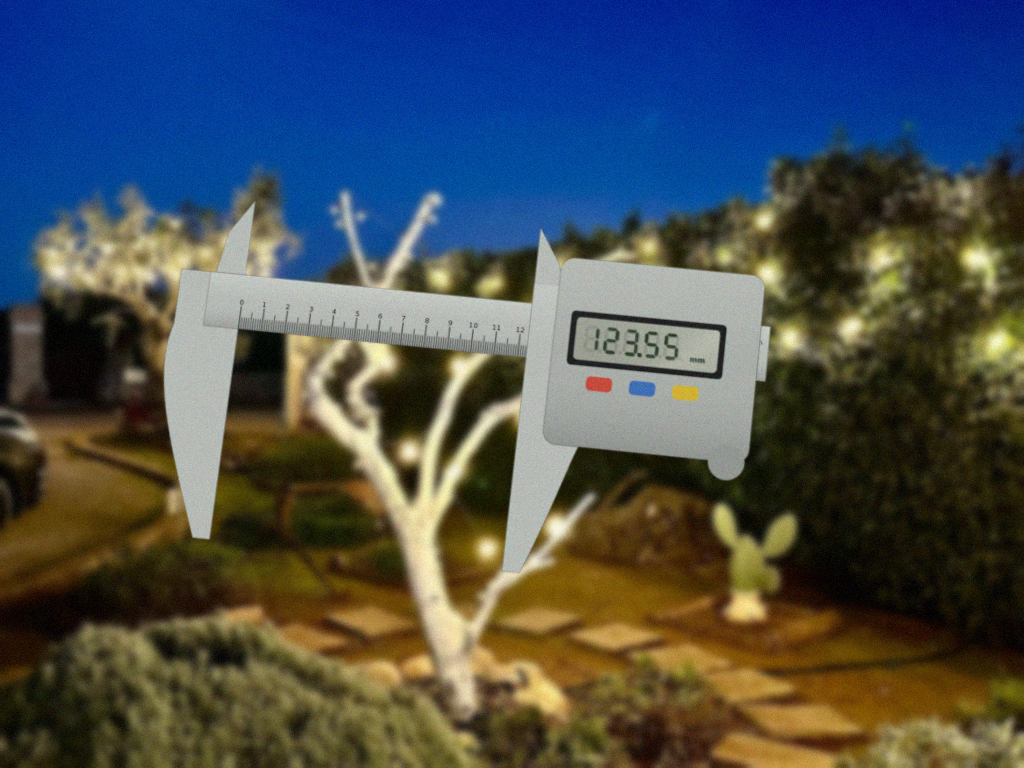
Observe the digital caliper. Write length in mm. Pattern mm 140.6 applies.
mm 123.55
